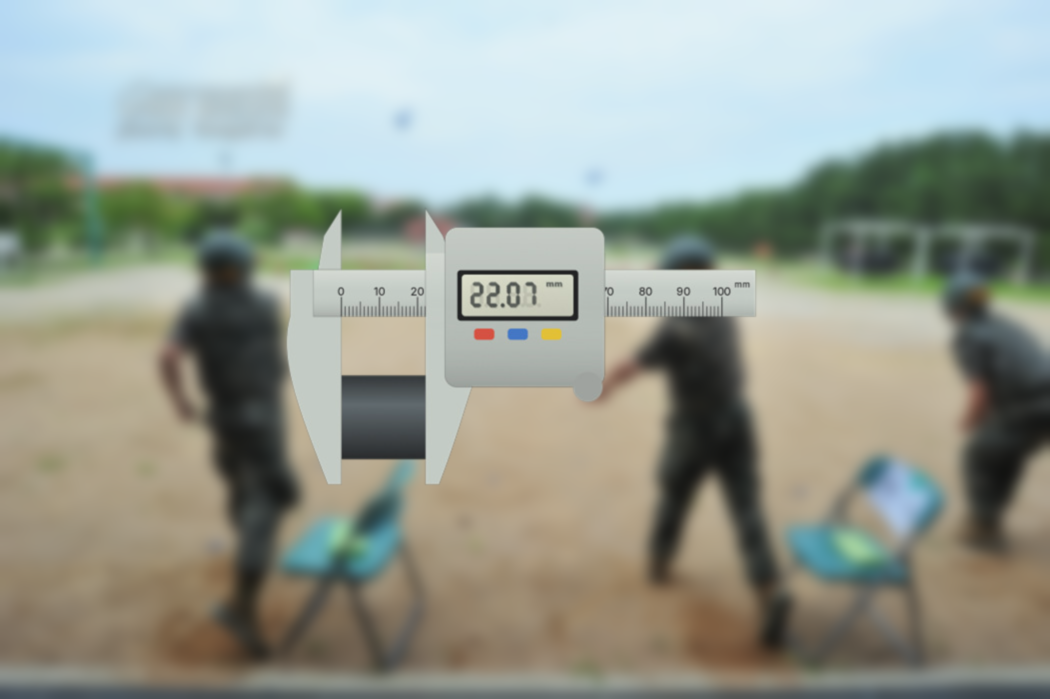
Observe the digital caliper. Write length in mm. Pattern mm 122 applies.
mm 22.07
